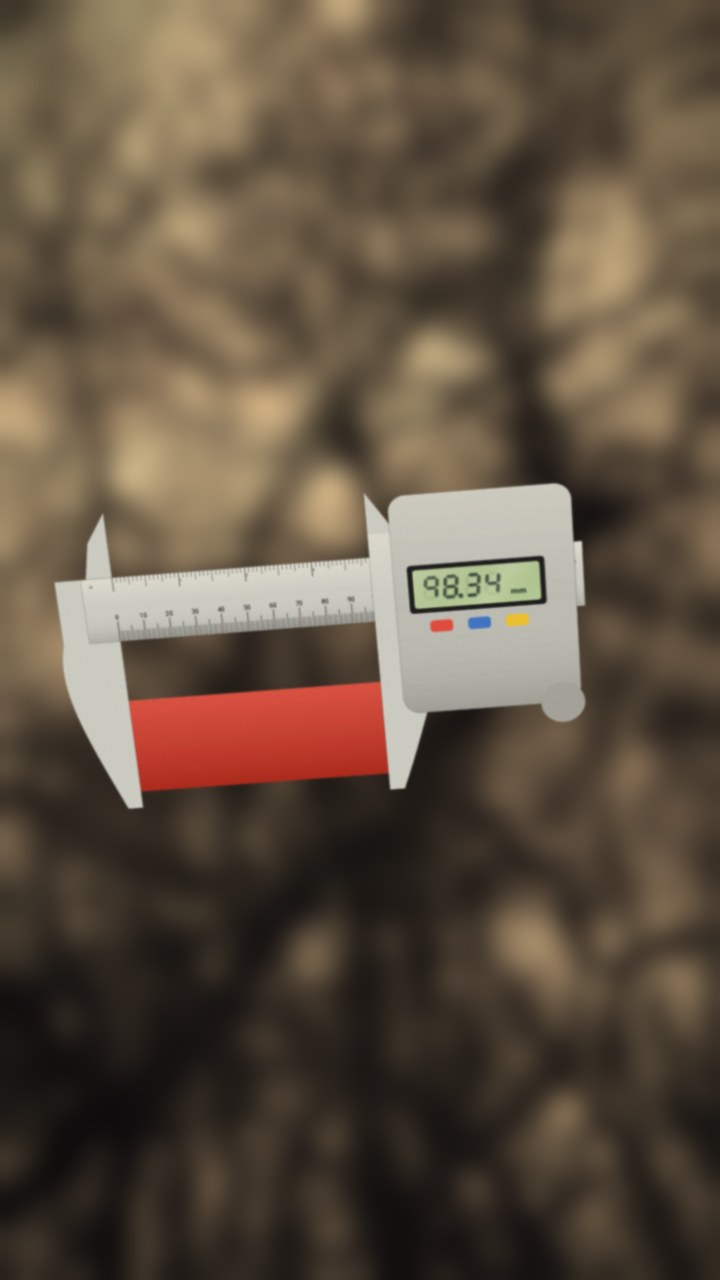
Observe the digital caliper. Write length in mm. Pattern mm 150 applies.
mm 98.34
